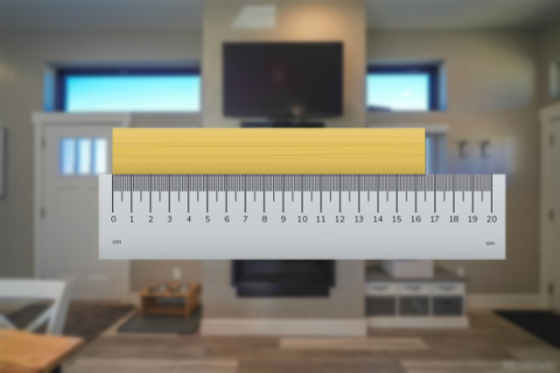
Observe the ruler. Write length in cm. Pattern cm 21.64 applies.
cm 16.5
